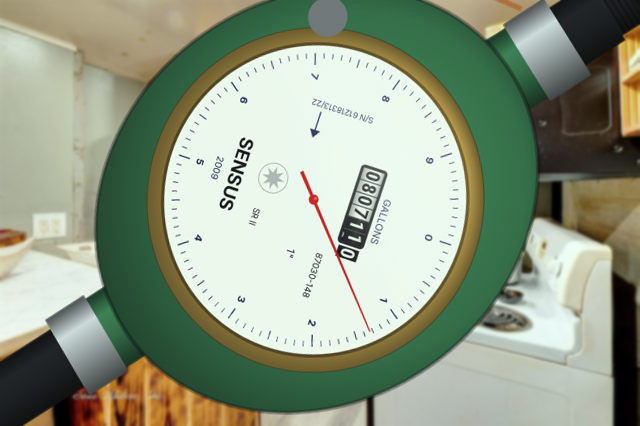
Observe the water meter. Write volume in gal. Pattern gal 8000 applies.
gal 807111.3
